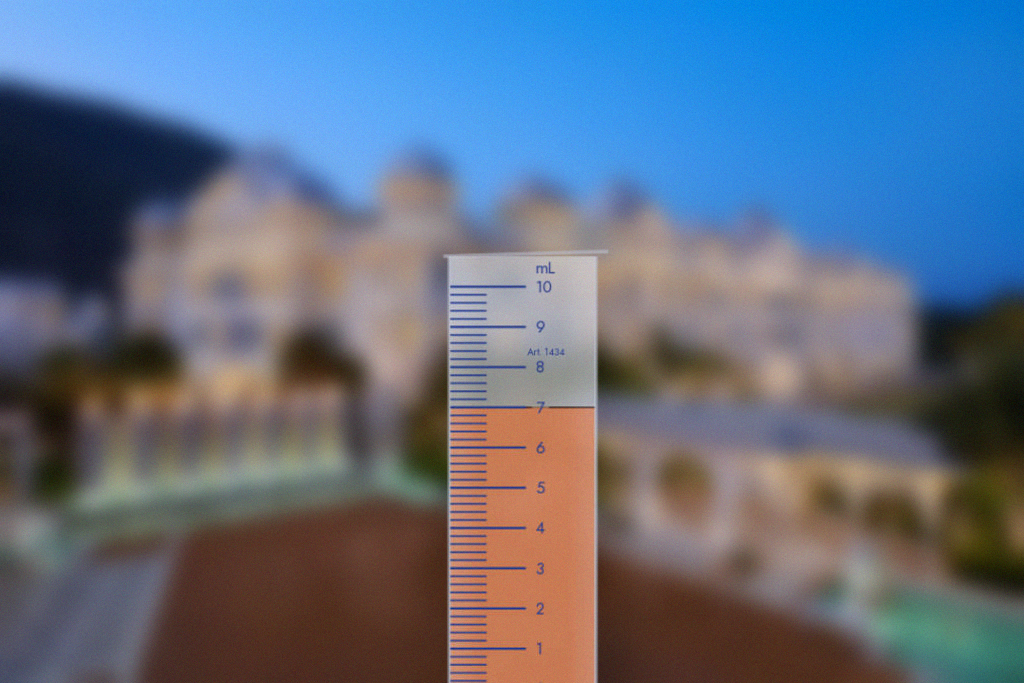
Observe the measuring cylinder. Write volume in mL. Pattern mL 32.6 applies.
mL 7
